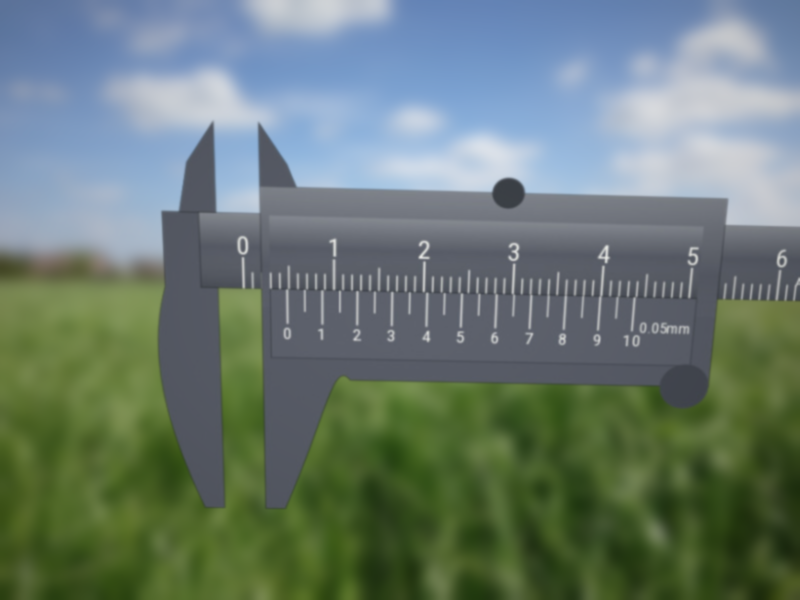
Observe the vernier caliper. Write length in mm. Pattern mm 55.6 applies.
mm 4.8
